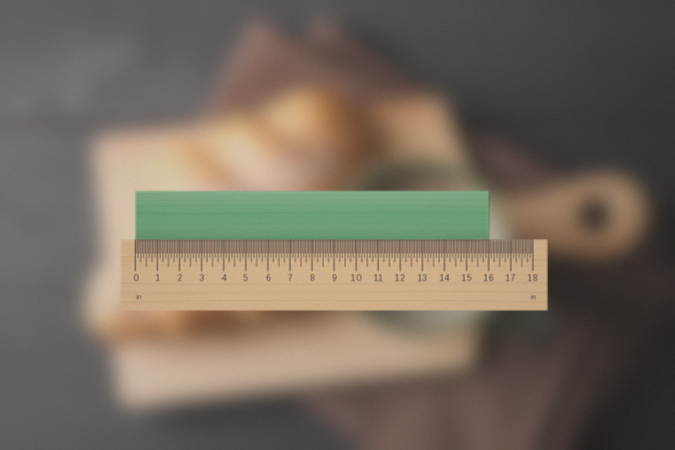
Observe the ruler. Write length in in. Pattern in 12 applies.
in 16
